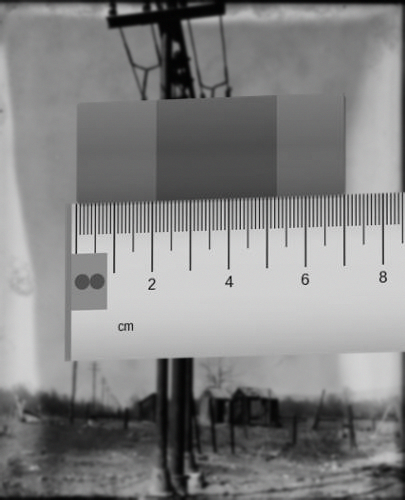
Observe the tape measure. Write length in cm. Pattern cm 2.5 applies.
cm 7
